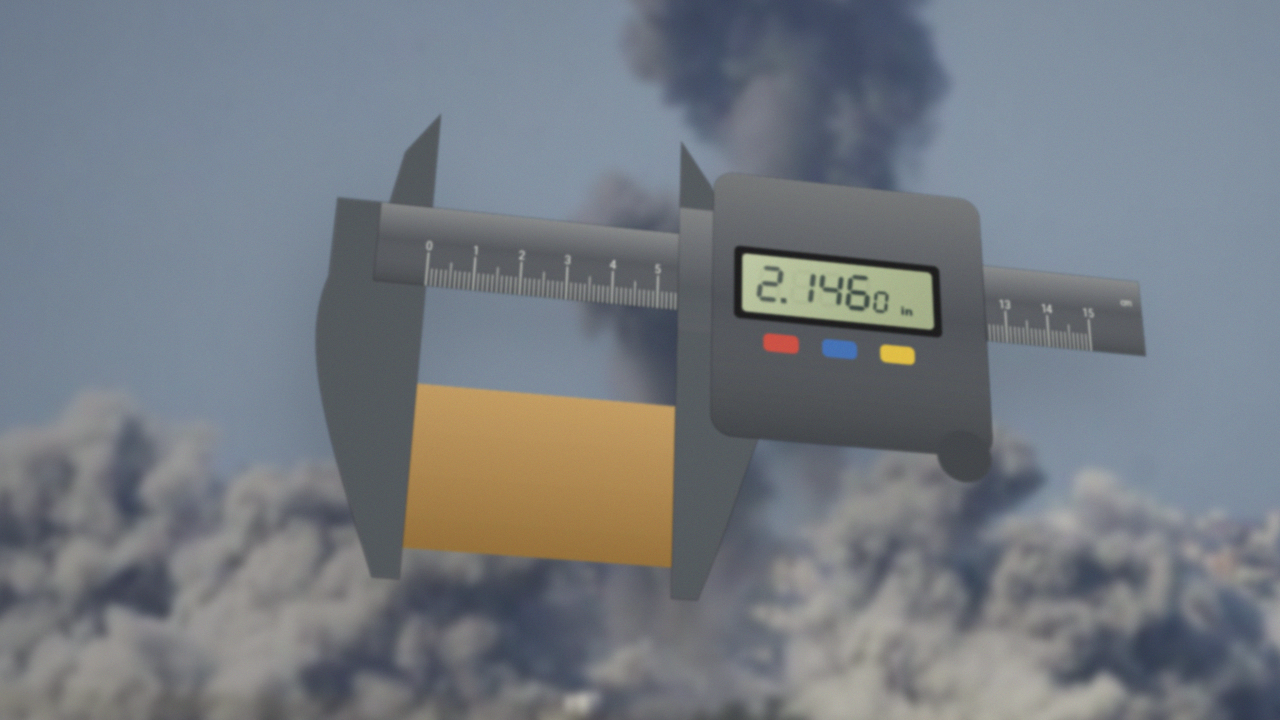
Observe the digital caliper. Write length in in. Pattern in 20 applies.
in 2.1460
